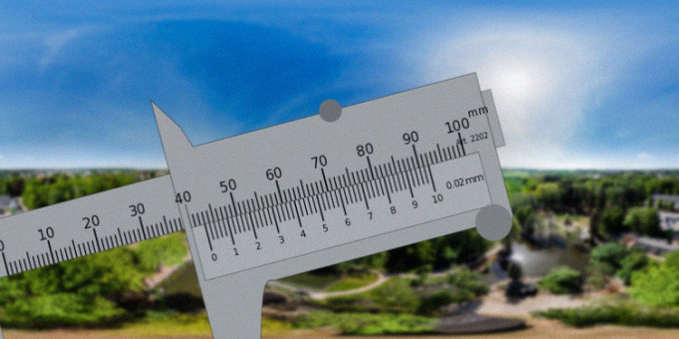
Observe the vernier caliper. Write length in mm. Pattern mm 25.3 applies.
mm 43.0
